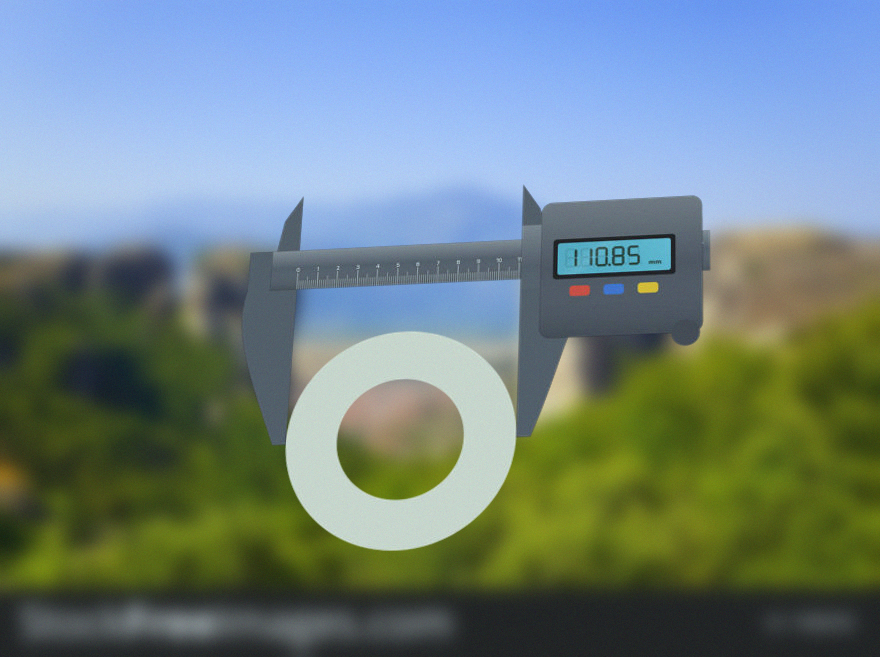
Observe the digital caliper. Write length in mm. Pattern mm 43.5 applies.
mm 110.85
